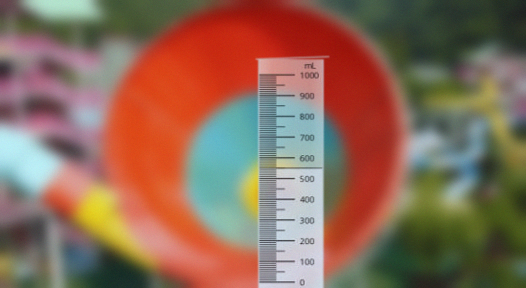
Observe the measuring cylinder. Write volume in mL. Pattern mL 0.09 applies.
mL 550
